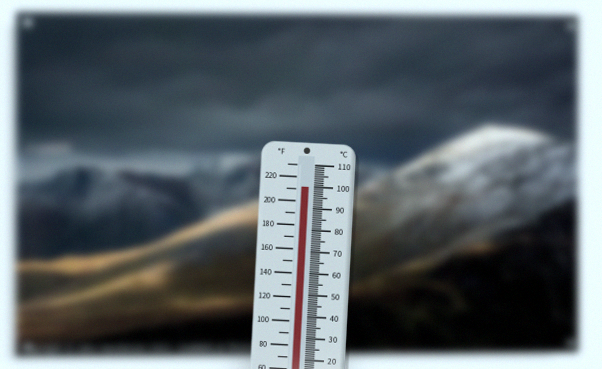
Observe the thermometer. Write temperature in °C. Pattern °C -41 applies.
°C 100
